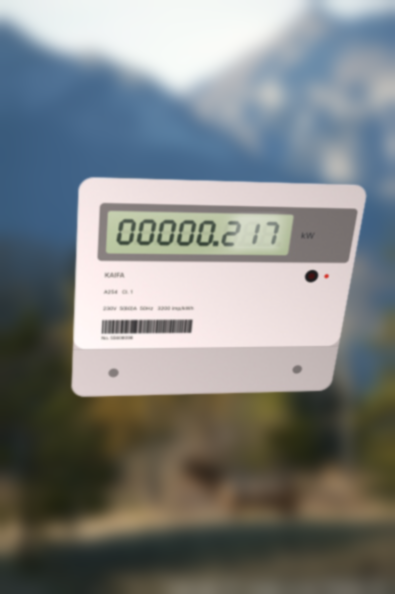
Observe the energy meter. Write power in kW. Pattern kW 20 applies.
kW 0.217
